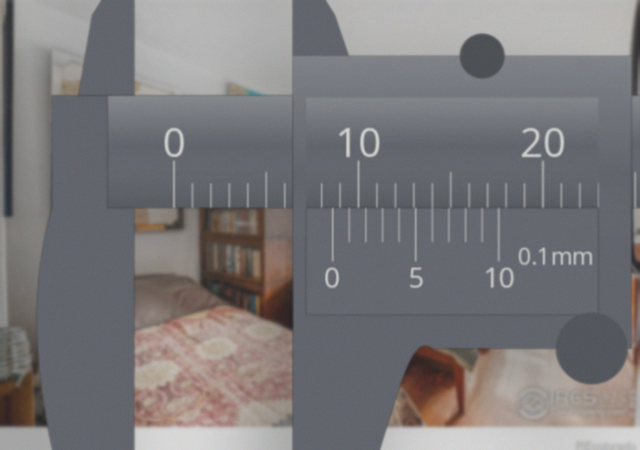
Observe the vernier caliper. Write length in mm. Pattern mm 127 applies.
mm 8.6
